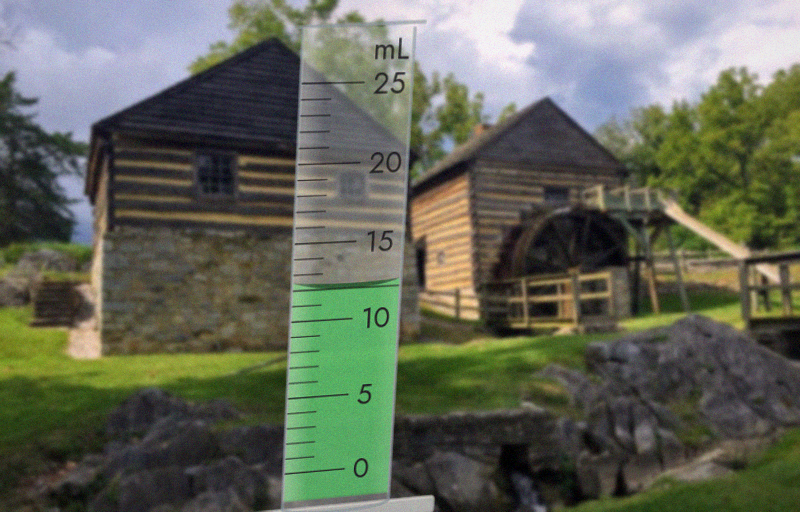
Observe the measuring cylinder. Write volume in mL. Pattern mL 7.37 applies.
mL 12
